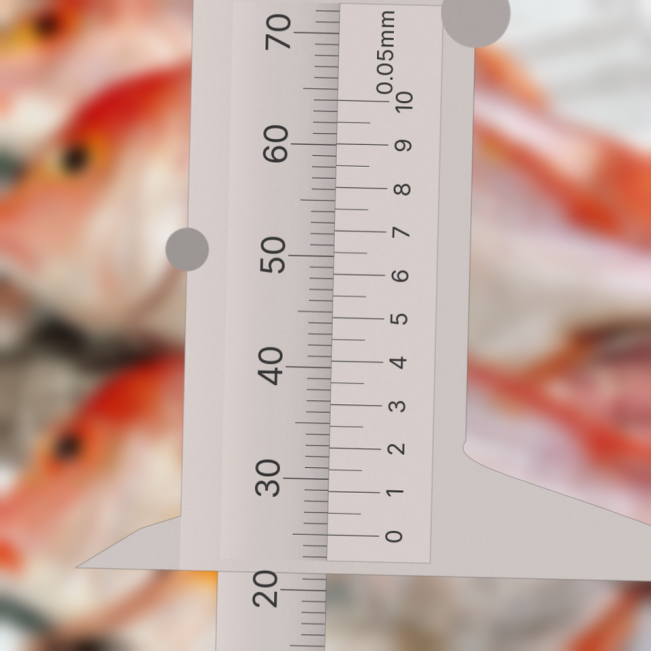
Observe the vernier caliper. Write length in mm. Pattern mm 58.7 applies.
mm 25.0
